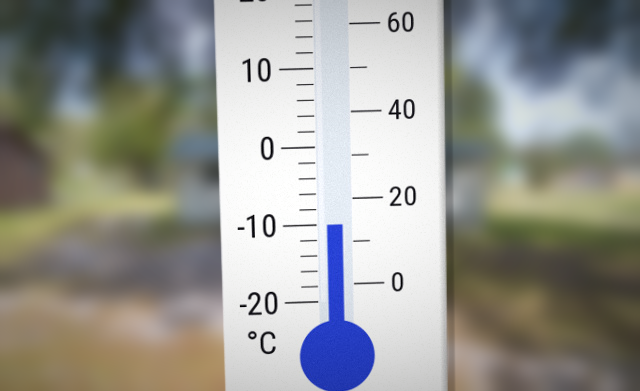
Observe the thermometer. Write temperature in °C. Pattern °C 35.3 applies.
°C -10
